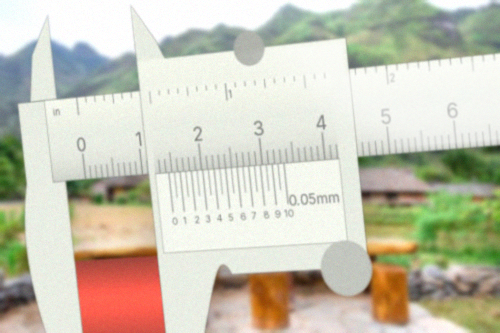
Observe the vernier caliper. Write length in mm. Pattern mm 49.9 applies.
mm 14.5
